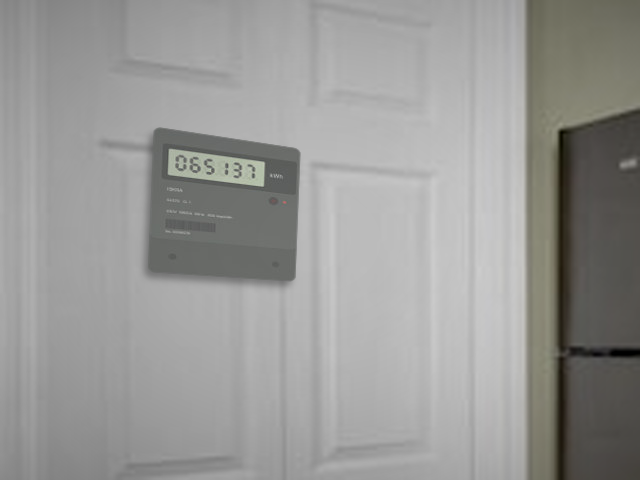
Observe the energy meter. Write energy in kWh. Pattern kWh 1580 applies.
kWh 65137
